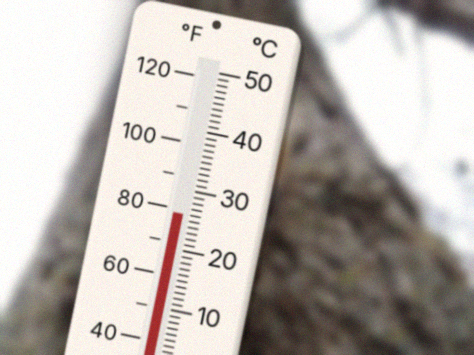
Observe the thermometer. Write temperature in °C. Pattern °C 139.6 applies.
°C 26
